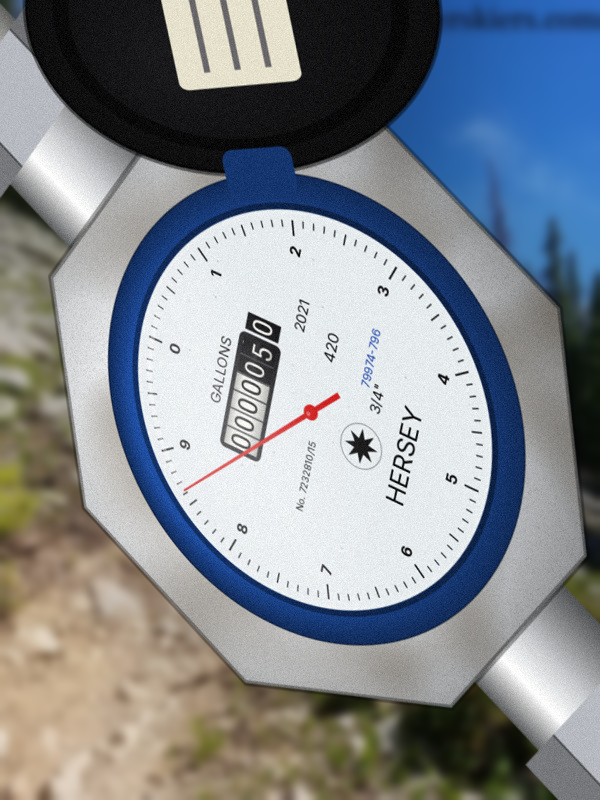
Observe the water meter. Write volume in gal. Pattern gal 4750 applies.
gal 48.6
